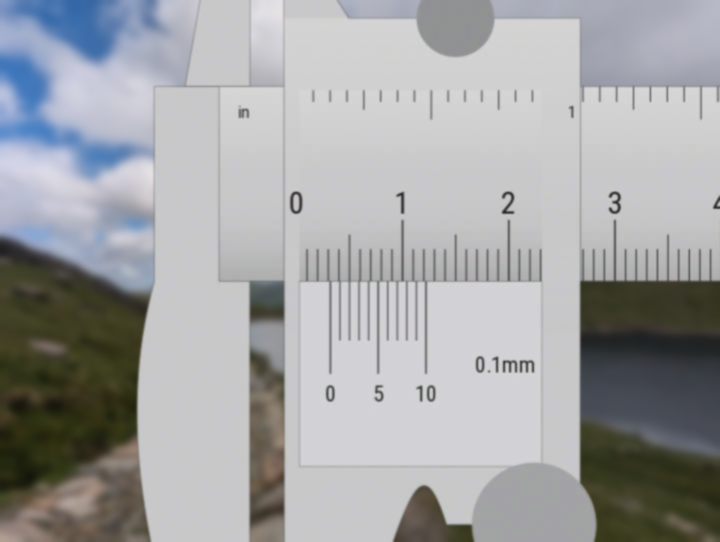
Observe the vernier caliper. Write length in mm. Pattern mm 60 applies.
mm 3.2
